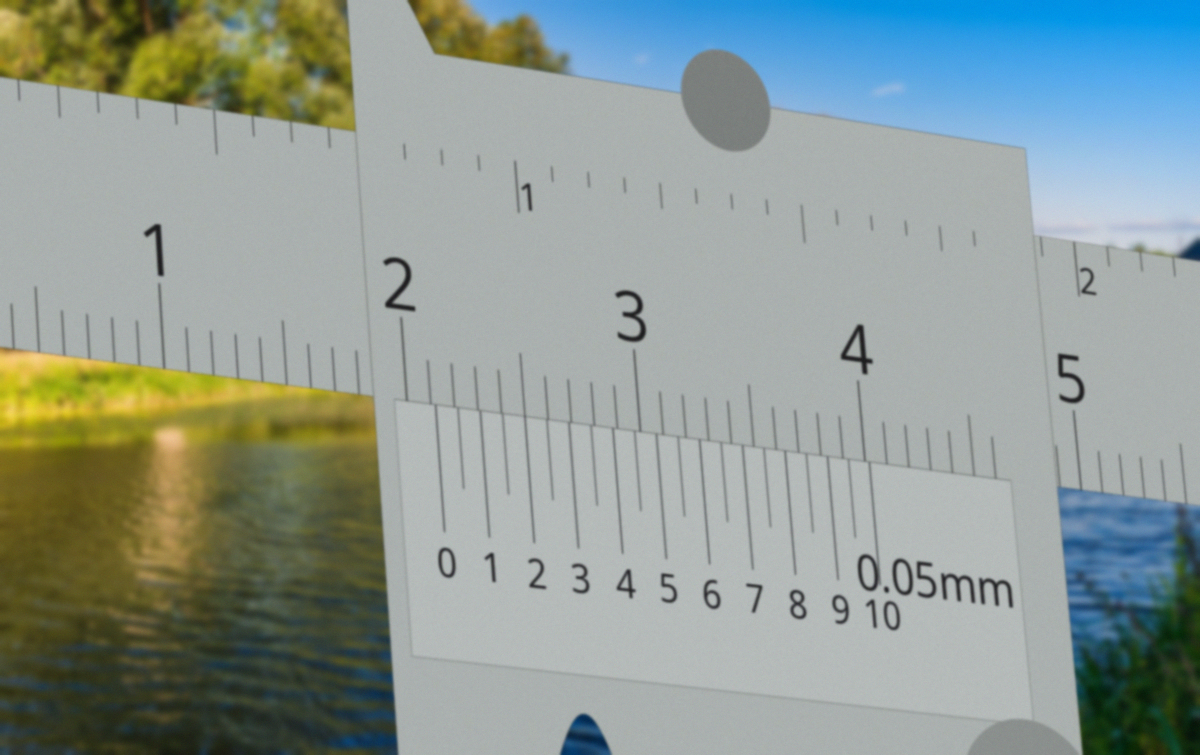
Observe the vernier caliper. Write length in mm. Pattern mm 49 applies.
mm 21.2
